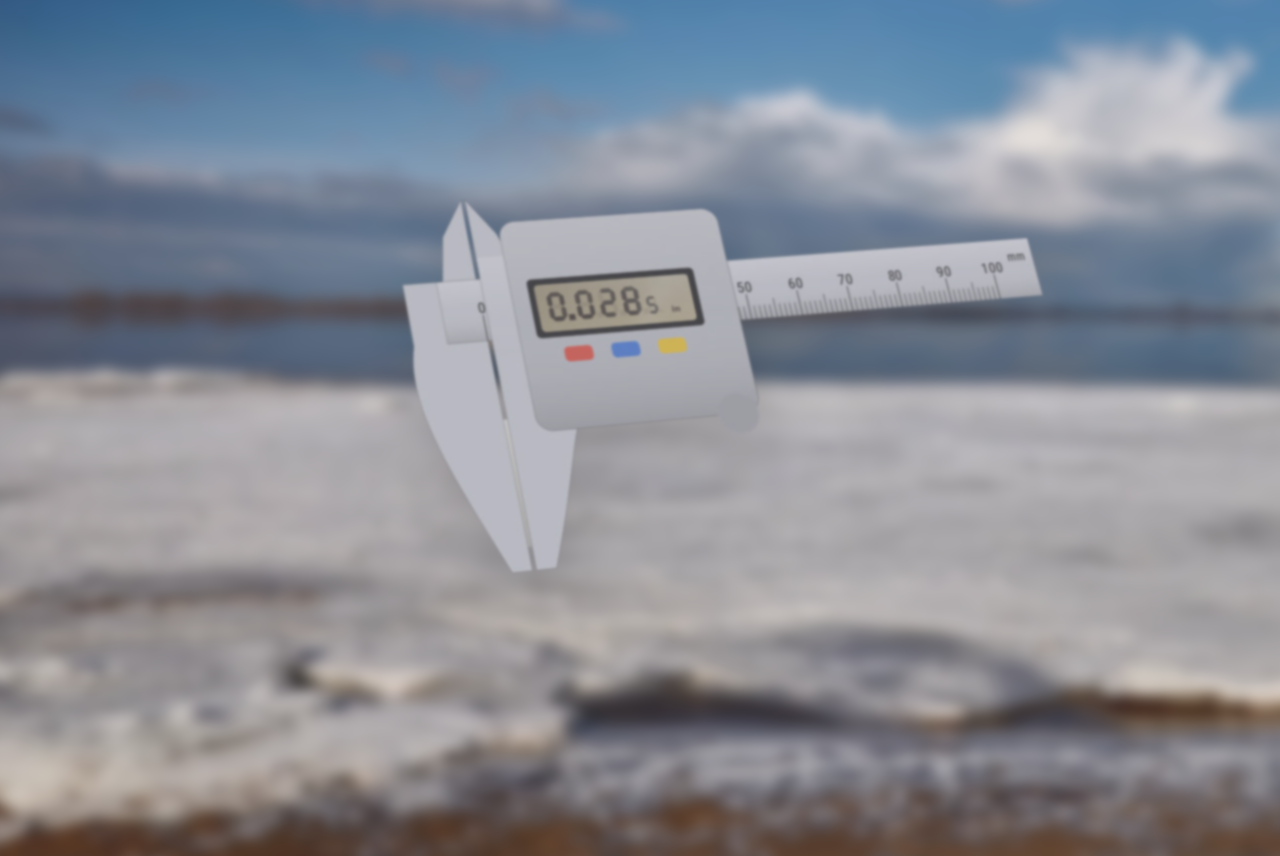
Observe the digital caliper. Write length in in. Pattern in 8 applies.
in 0.0285
